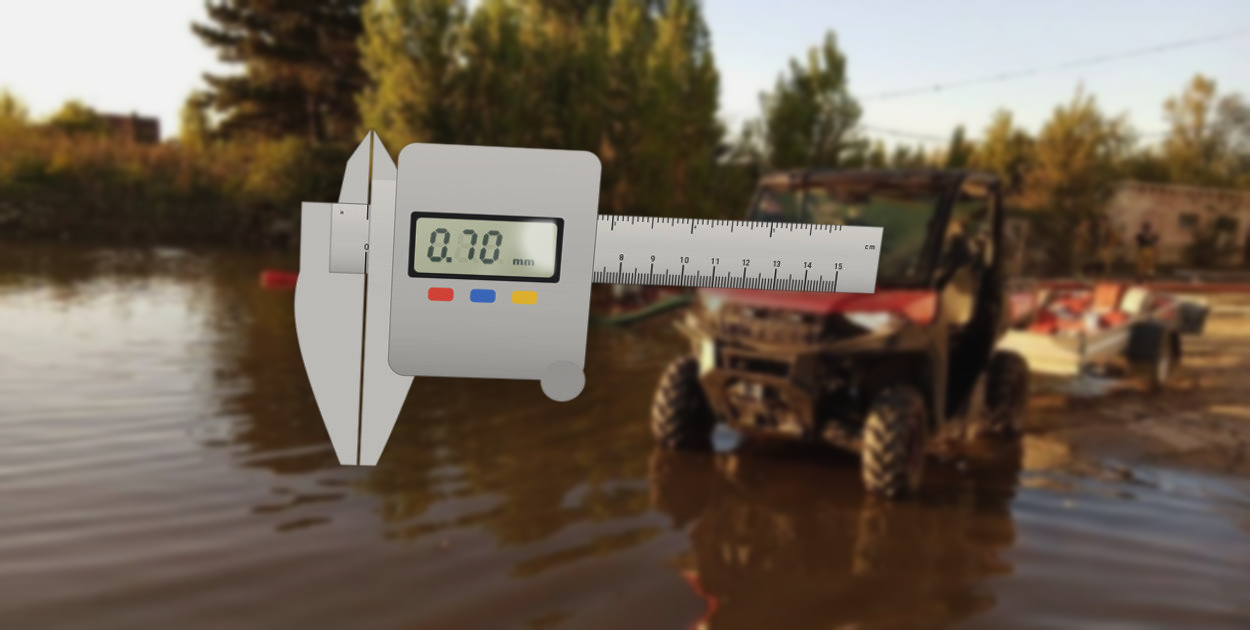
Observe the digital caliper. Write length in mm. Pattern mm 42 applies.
mm 0.70
